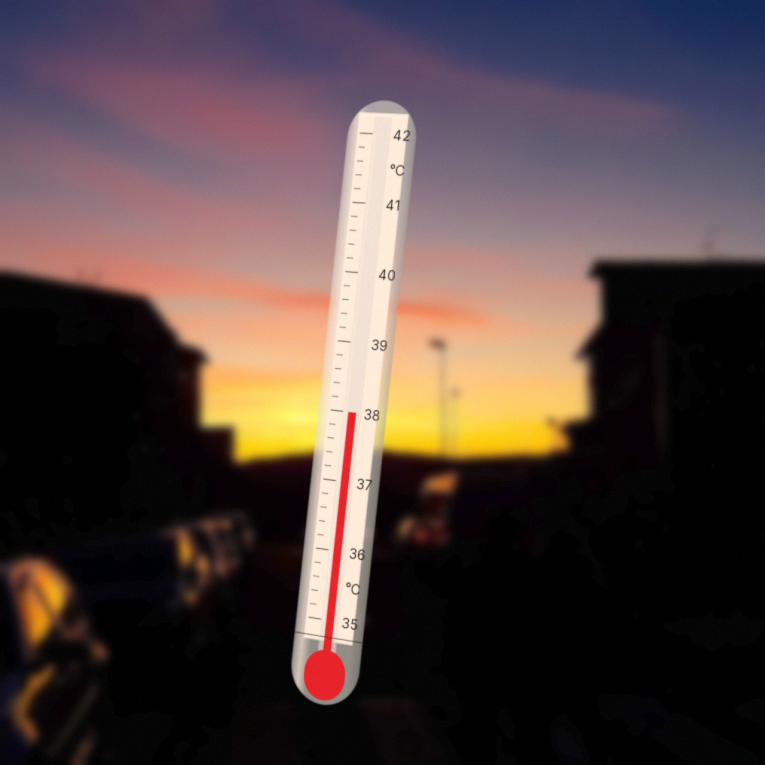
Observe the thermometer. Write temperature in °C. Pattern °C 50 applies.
°C 38
